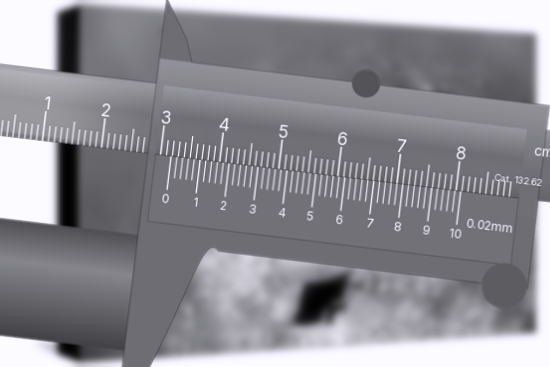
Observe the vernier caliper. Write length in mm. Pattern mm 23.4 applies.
mm 31.8
